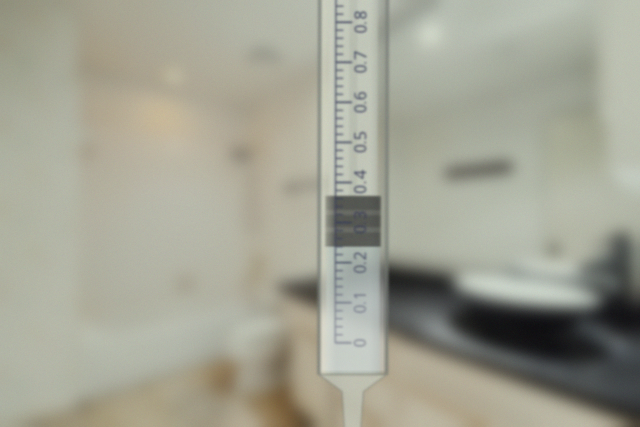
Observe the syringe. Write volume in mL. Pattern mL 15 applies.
mL 0.24
